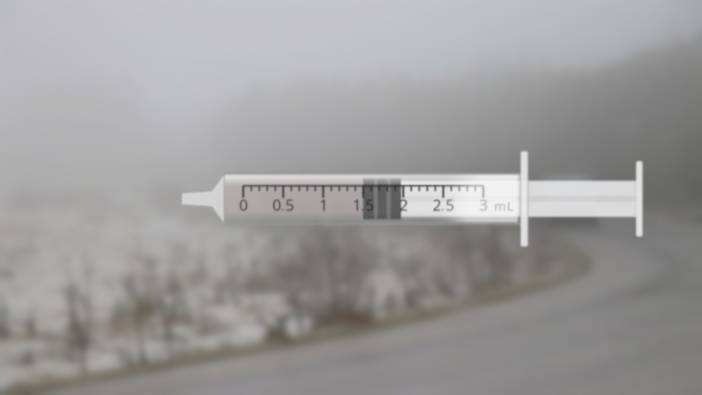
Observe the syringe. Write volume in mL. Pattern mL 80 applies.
mL 1.5
